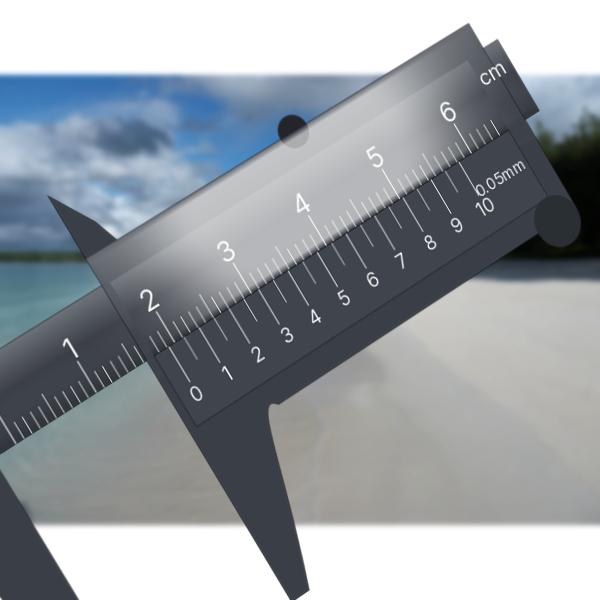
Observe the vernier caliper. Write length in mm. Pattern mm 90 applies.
mm 19.2
